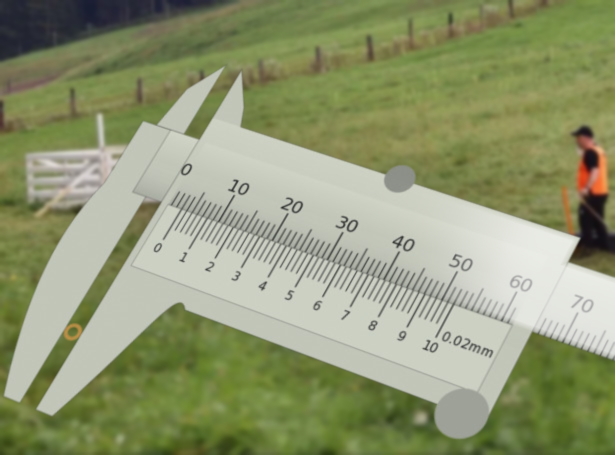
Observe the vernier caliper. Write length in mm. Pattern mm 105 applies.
mm 3.0
